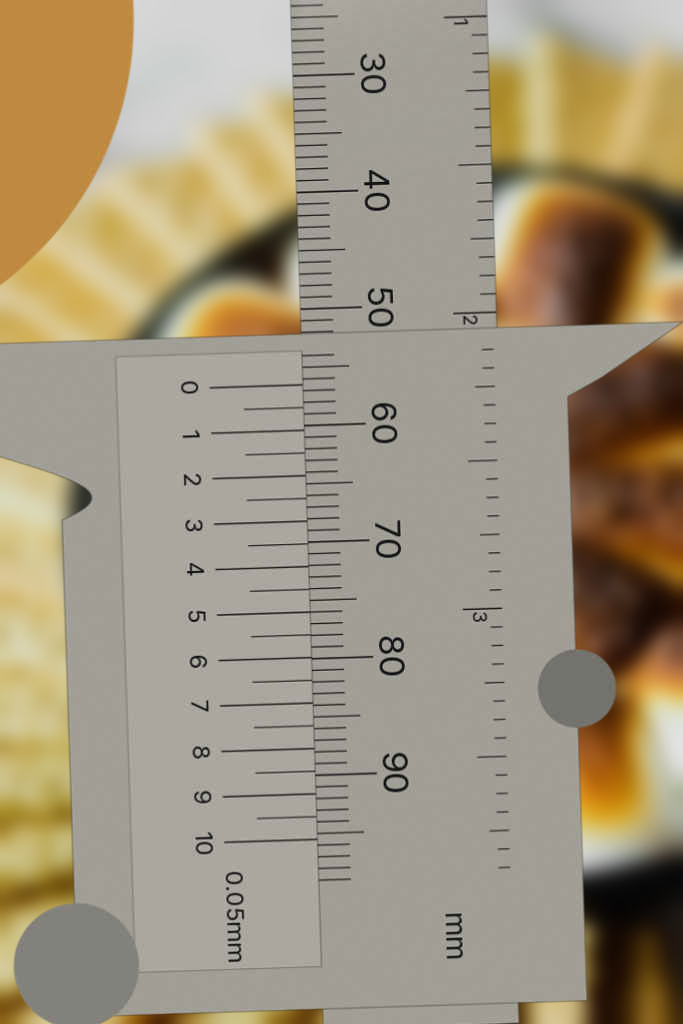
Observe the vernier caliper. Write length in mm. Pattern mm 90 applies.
mm 56.5
